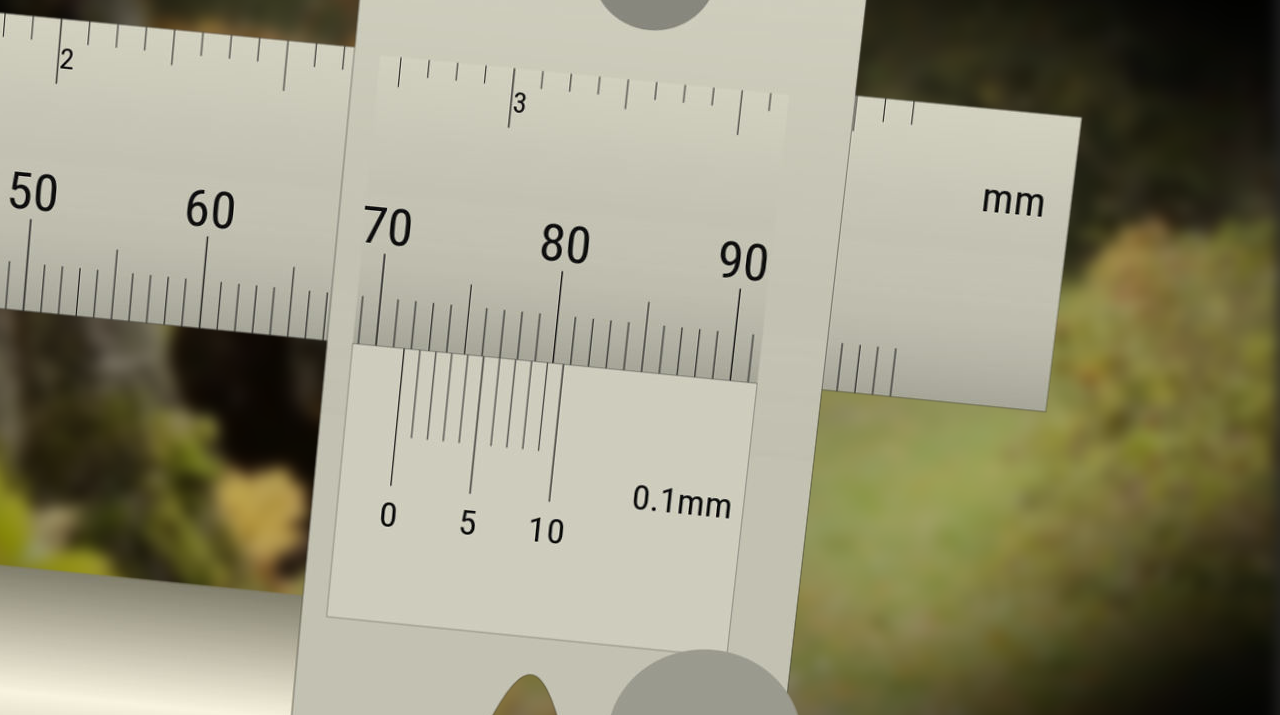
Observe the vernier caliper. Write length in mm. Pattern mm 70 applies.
mm 71.6
